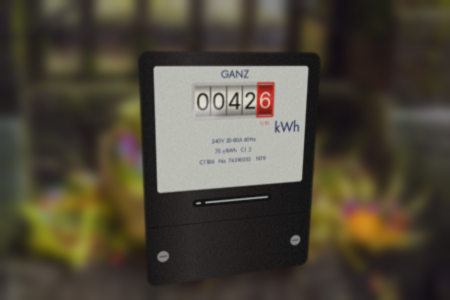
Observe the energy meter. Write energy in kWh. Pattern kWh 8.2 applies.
kWh 42.6
